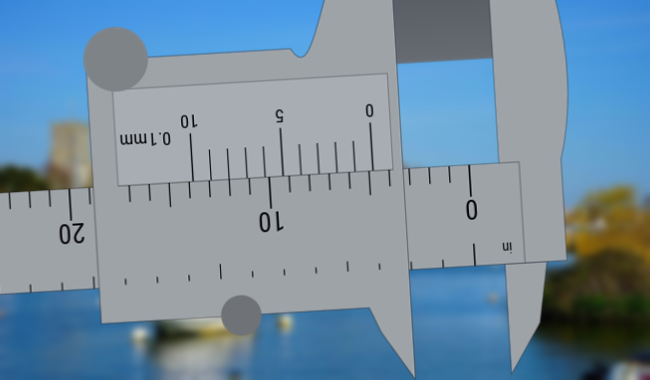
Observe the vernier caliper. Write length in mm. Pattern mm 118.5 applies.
mm 4.8
